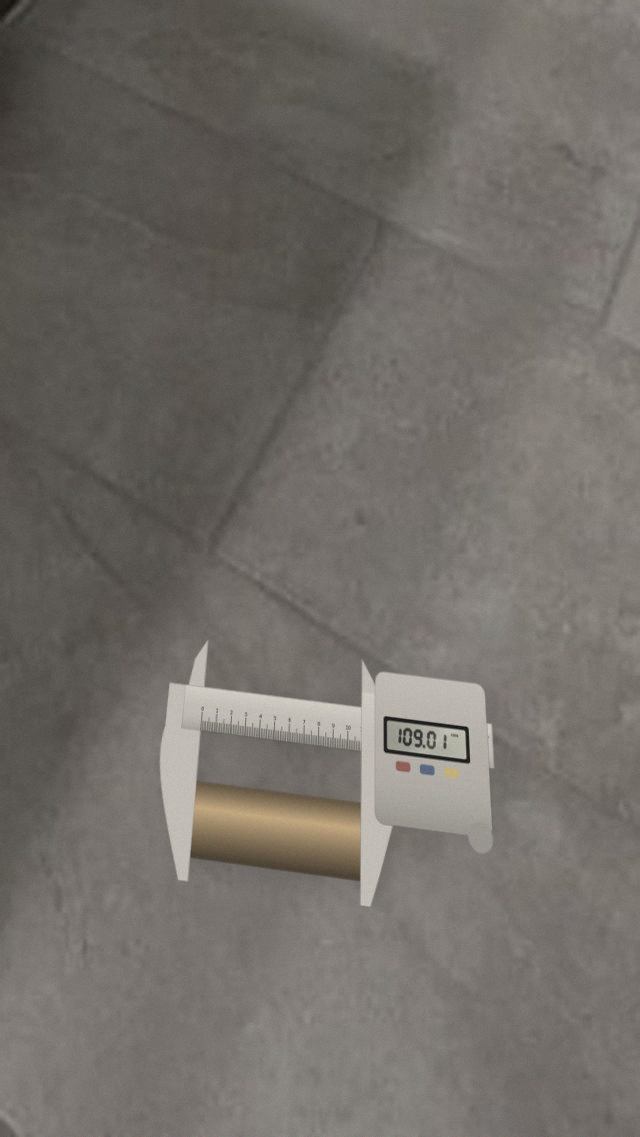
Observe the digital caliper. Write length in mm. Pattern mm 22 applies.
mm 109.01
